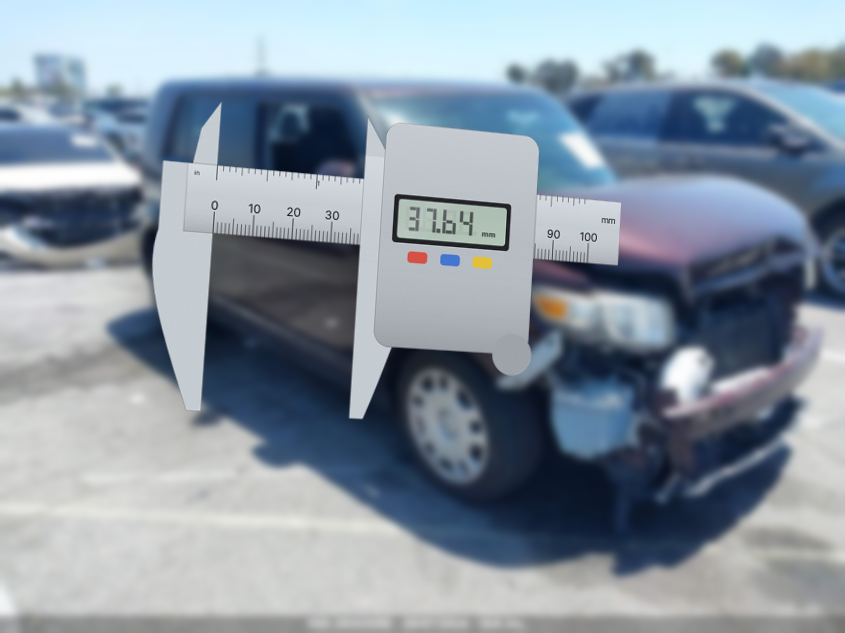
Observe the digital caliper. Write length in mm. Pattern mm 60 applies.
mm 37.64
